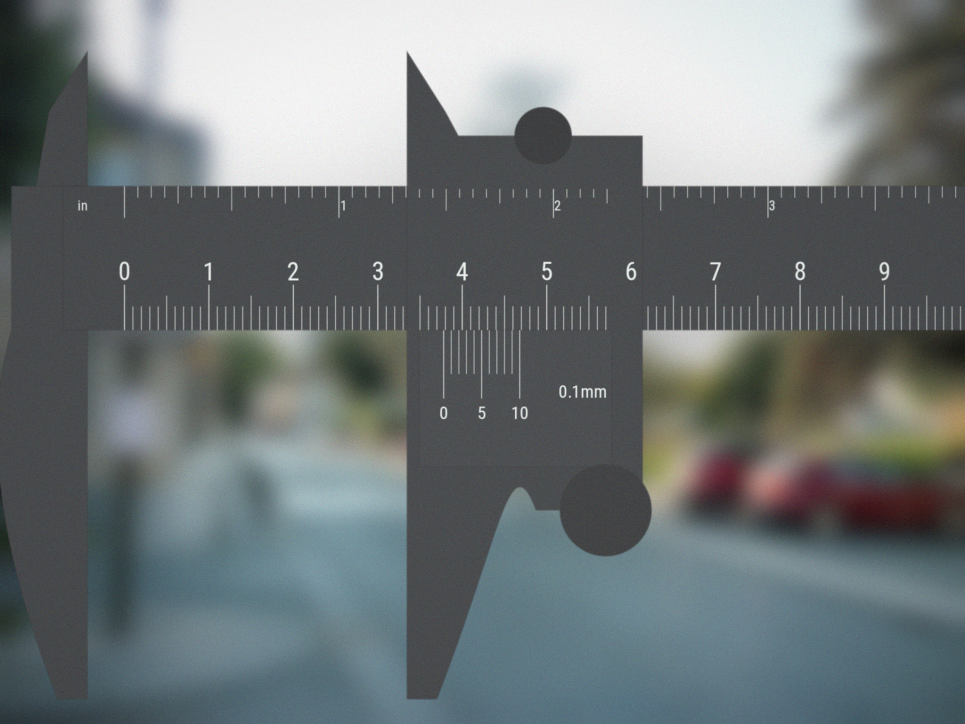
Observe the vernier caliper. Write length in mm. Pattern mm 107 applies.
mm 37.8
